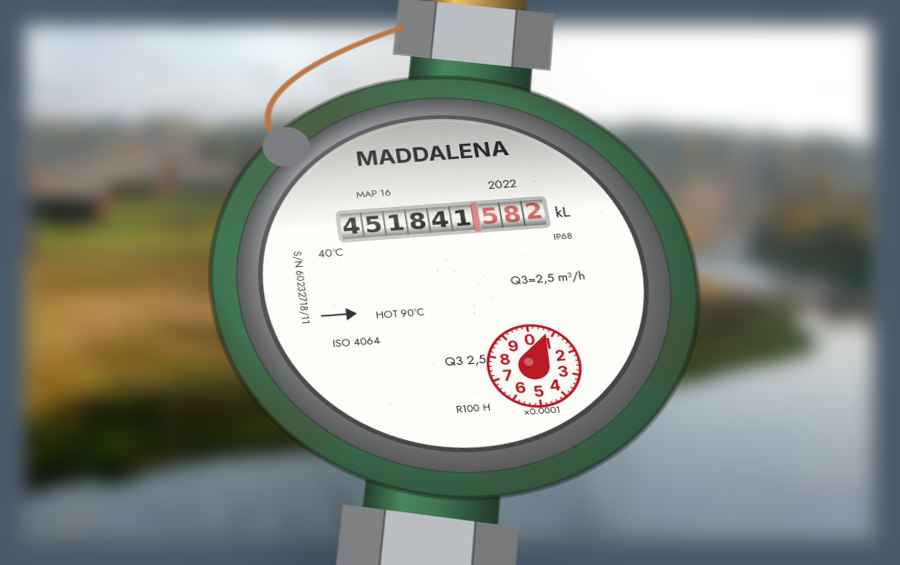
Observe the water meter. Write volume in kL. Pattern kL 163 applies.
kL 451841.5820
